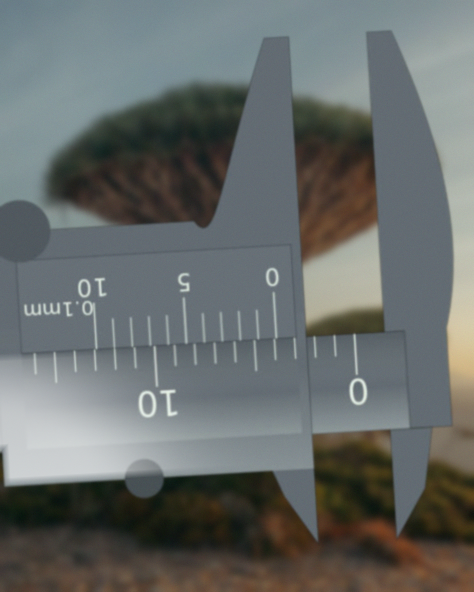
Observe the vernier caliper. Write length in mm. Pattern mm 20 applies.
mm 3.9
